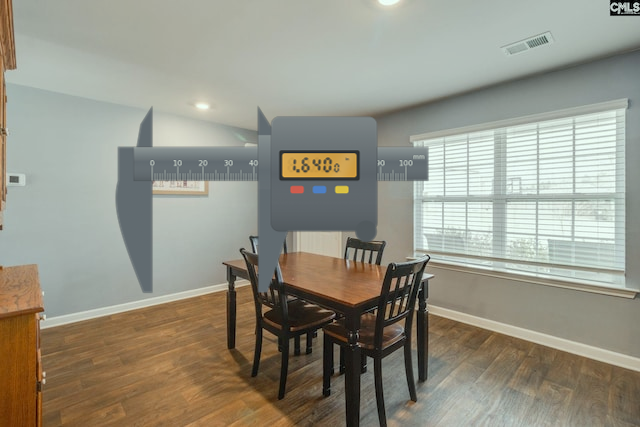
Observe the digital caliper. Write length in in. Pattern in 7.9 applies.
in 1.6400
